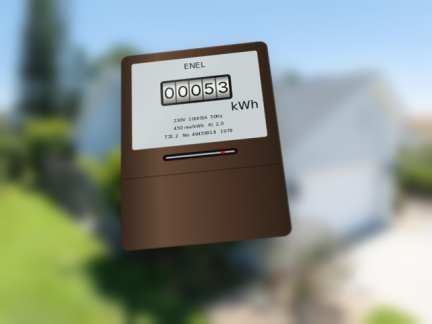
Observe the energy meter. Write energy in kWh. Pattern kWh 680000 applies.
kWh 53
